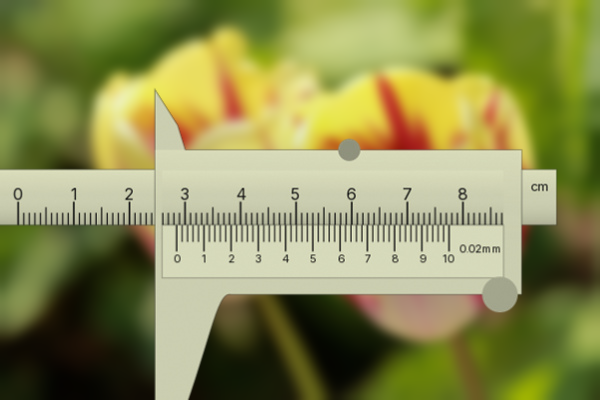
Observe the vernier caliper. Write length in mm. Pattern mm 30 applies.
mm 28.5
